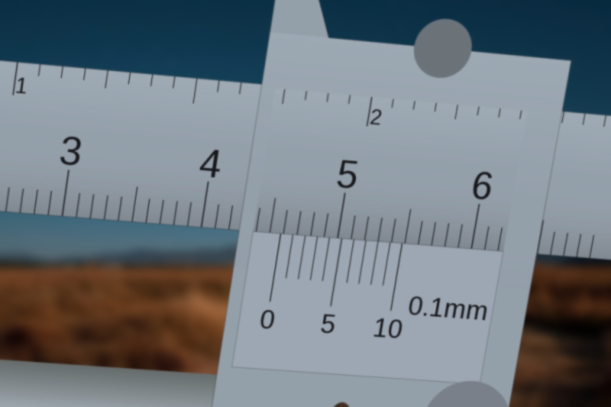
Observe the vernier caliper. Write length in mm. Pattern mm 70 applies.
mm 45.8
